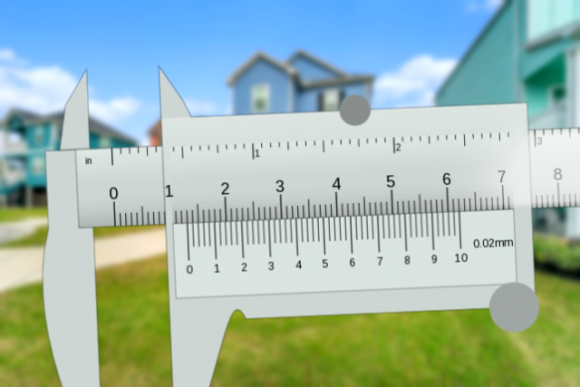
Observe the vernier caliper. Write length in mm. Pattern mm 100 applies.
mm 13.0
